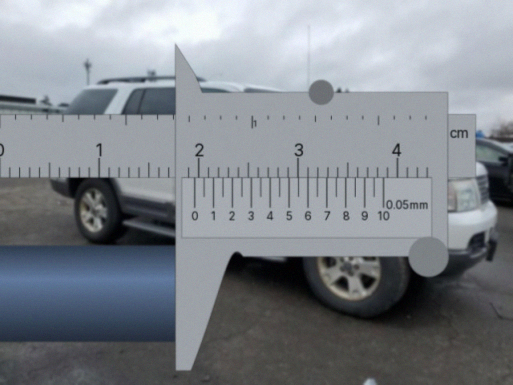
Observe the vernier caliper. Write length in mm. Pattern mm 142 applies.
mm 19.6
